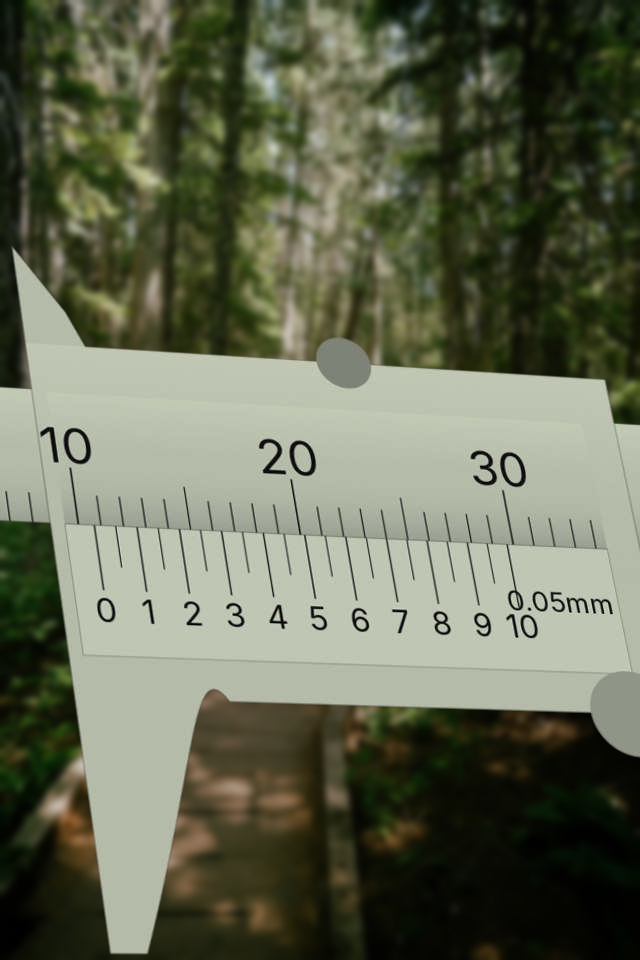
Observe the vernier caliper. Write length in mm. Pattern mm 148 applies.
mm 10.7
